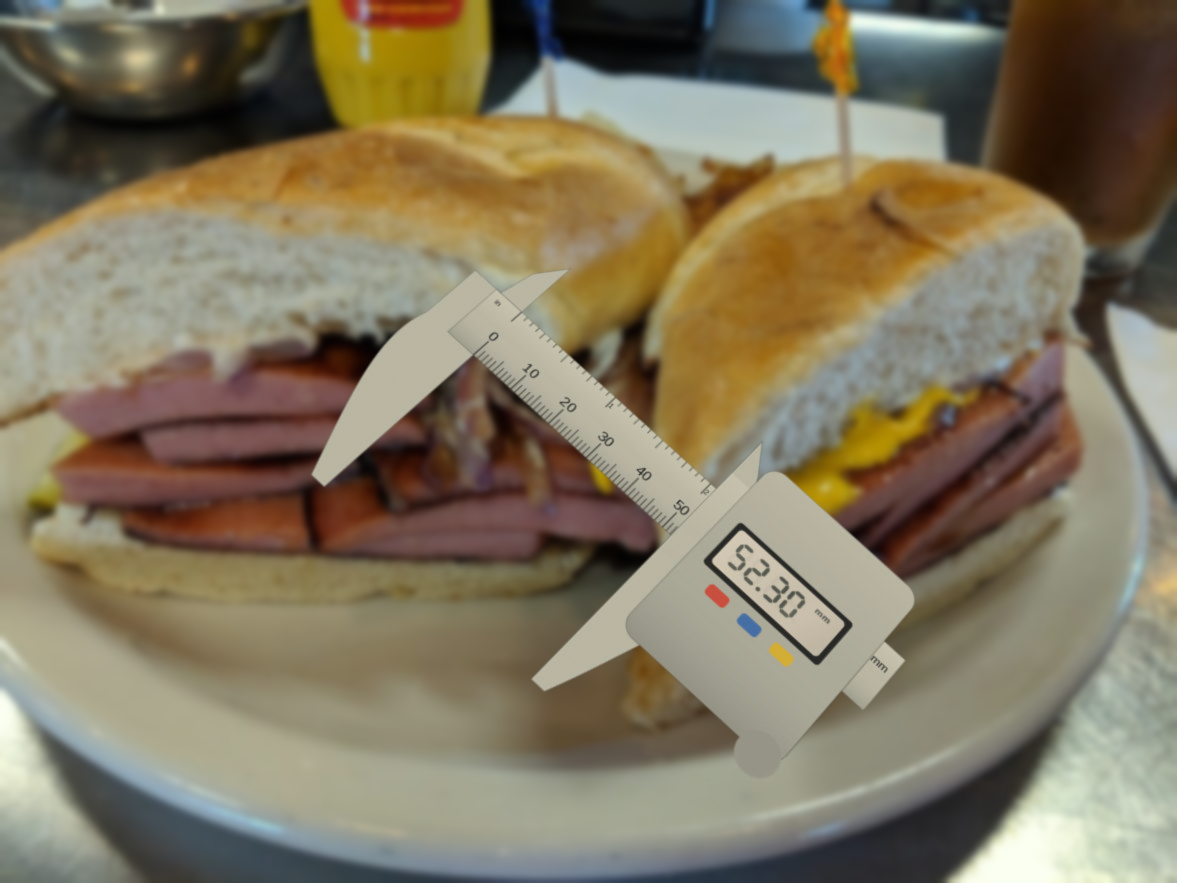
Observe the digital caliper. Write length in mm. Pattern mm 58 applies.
mm 52.30
